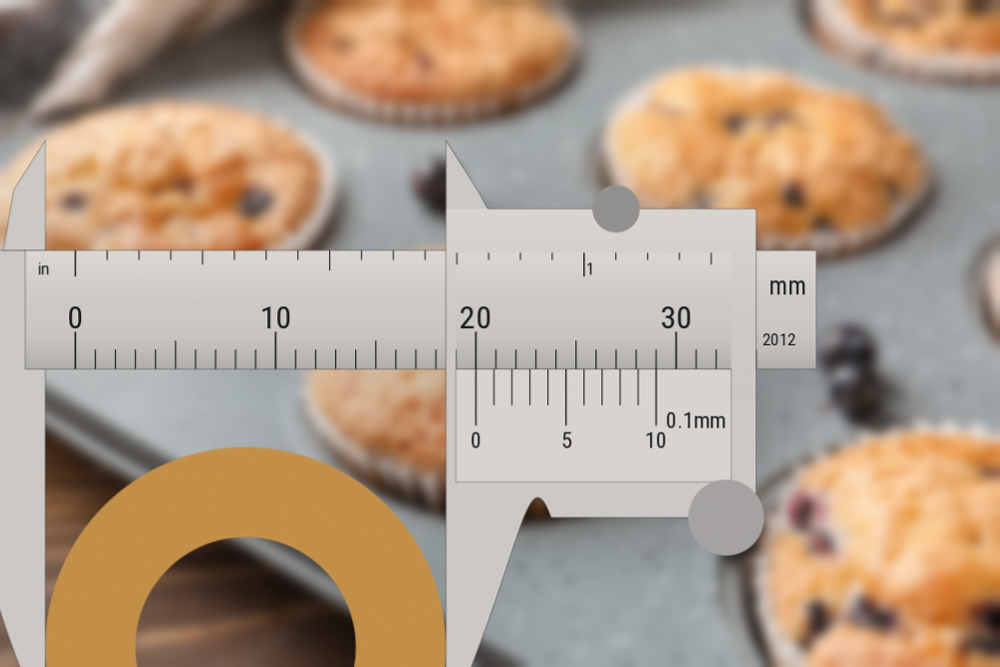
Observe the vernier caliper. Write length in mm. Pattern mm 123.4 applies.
mm 20.0
